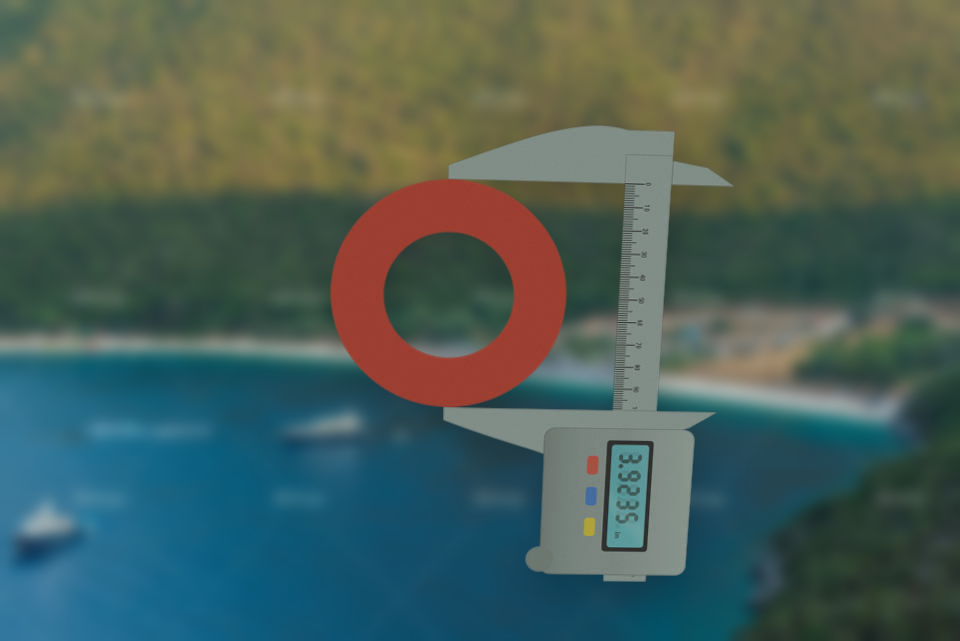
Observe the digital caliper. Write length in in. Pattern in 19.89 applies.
in 3.9235
